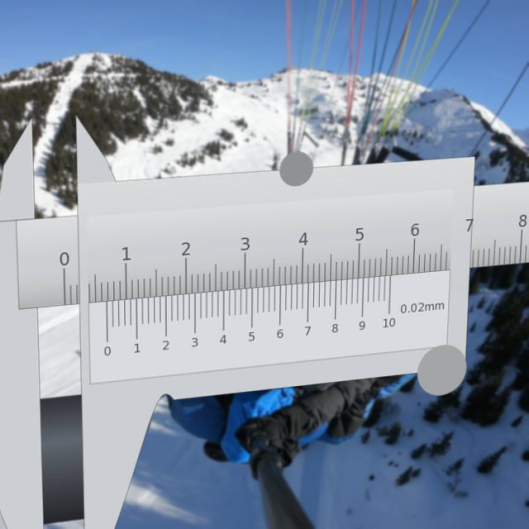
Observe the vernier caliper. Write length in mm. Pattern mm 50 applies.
mm 6.8
